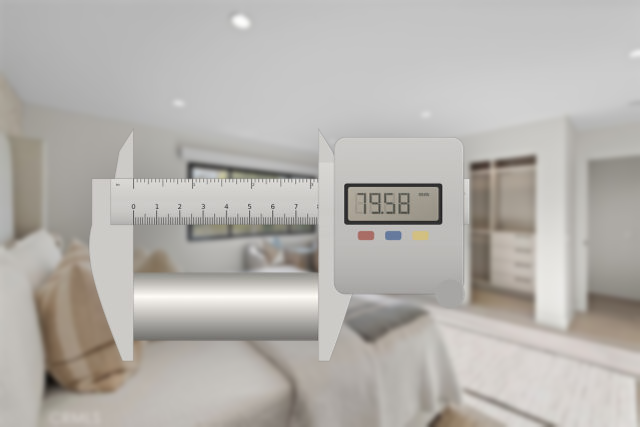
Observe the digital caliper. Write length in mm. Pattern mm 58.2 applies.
mm 79.58
